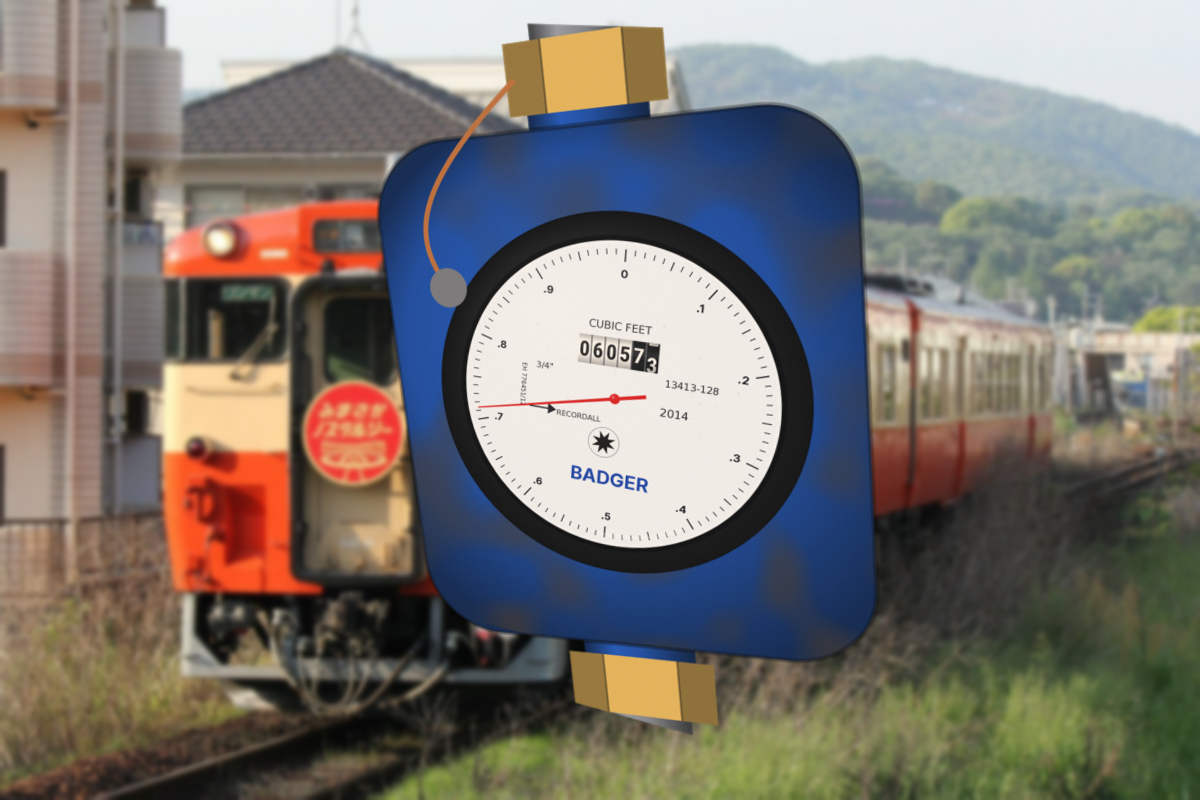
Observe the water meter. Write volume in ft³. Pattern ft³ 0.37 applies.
ft³ 60572.71
